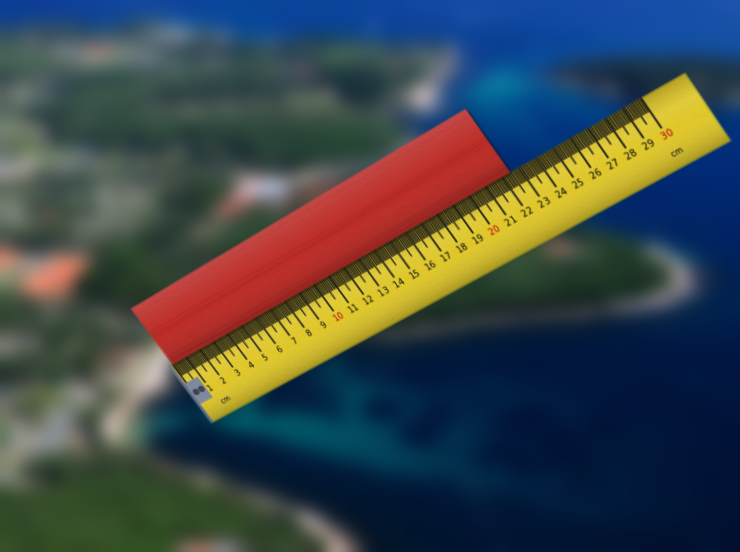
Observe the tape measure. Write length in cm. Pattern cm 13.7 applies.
cm 22.5
